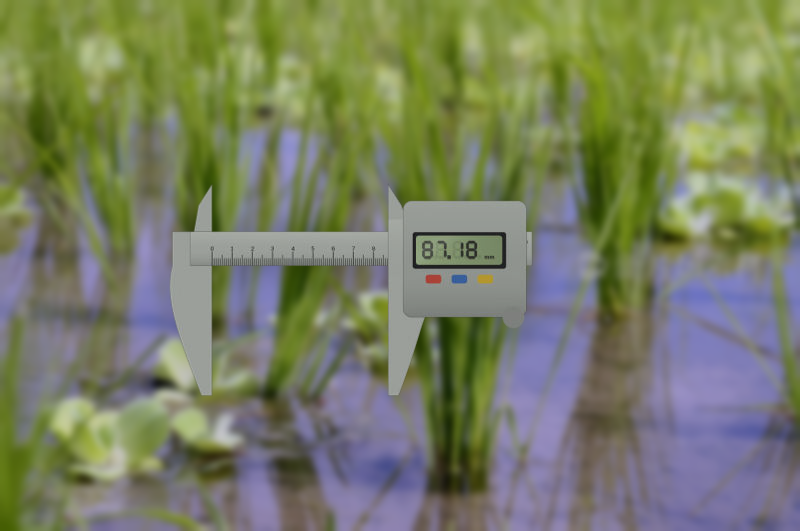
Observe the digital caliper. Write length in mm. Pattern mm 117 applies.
mm 87.18
